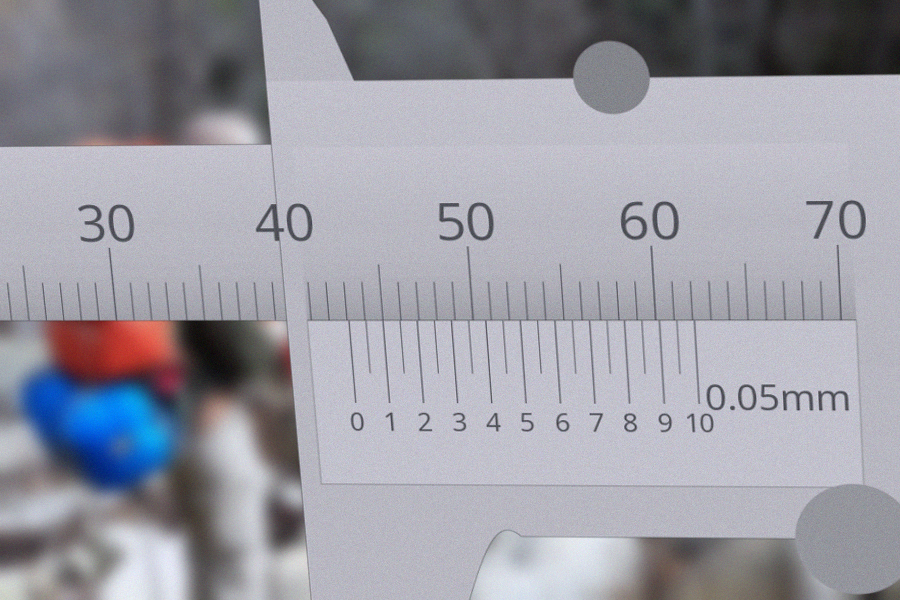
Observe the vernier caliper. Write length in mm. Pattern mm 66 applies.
mm 43.1
